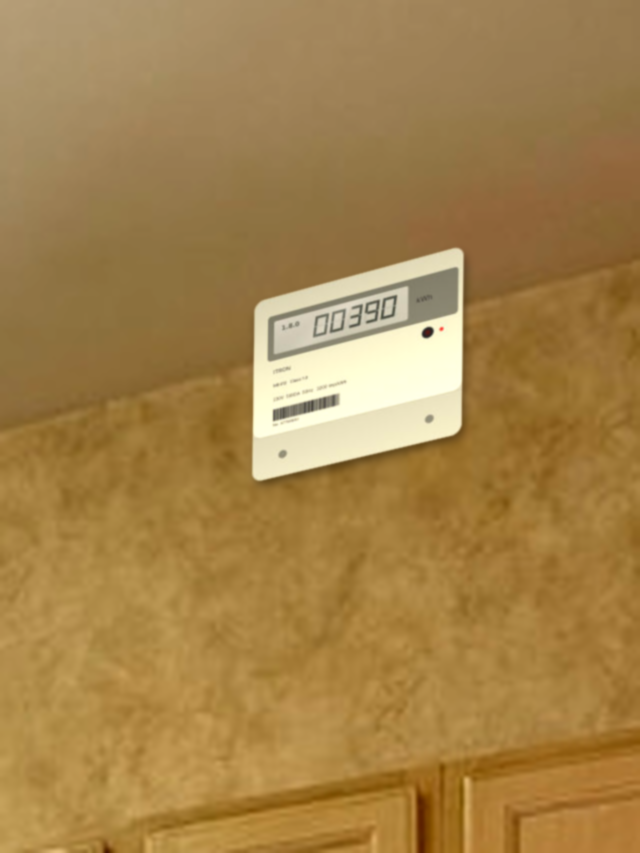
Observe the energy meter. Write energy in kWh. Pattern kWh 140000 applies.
kWh 390
